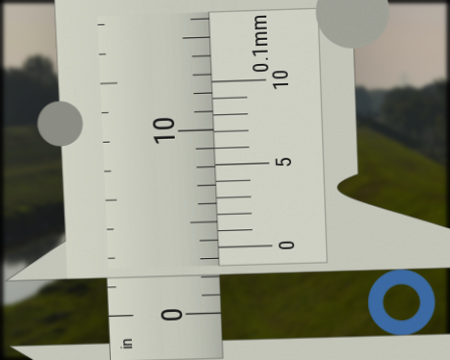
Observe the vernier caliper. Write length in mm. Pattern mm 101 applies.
mm 3.6
